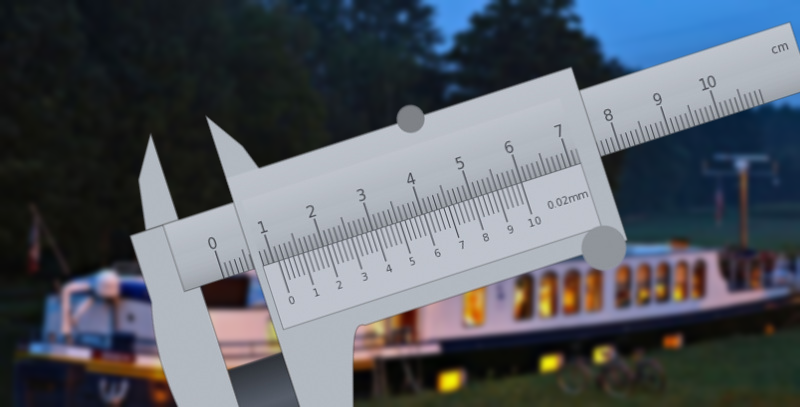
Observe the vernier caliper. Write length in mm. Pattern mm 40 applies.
mm 11.0
